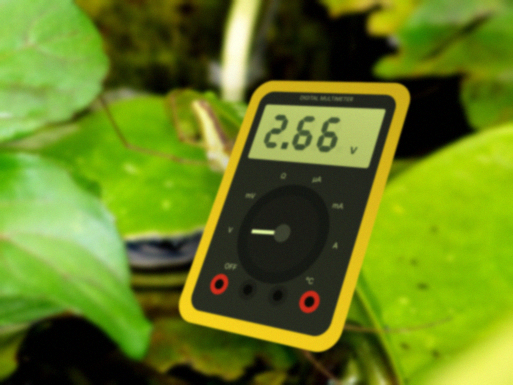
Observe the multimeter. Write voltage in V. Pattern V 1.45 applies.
V 2.66
